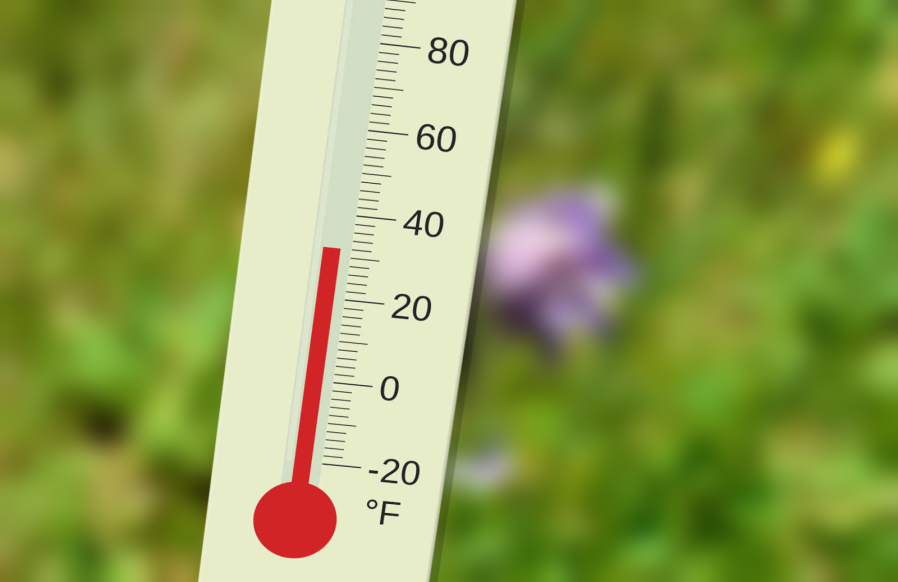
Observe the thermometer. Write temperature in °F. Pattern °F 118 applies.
°F 32
